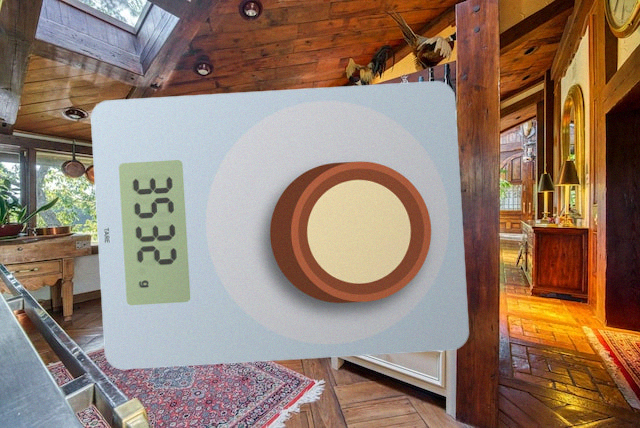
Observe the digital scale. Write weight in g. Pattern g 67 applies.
g 3532
